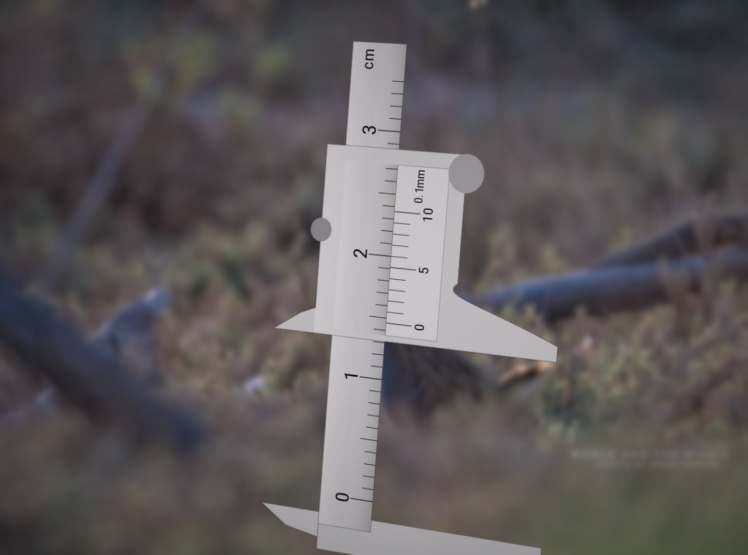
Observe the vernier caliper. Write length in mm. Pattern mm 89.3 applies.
mm 14.6
